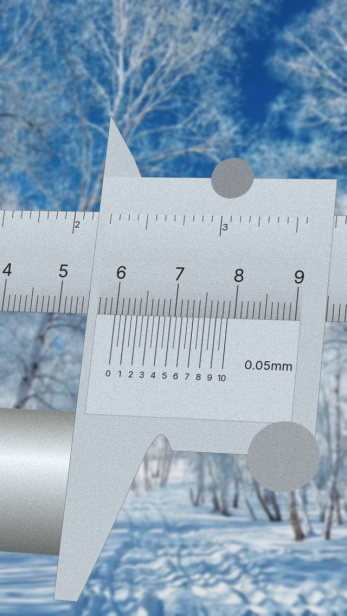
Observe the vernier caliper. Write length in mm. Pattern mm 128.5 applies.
mm 59.8
